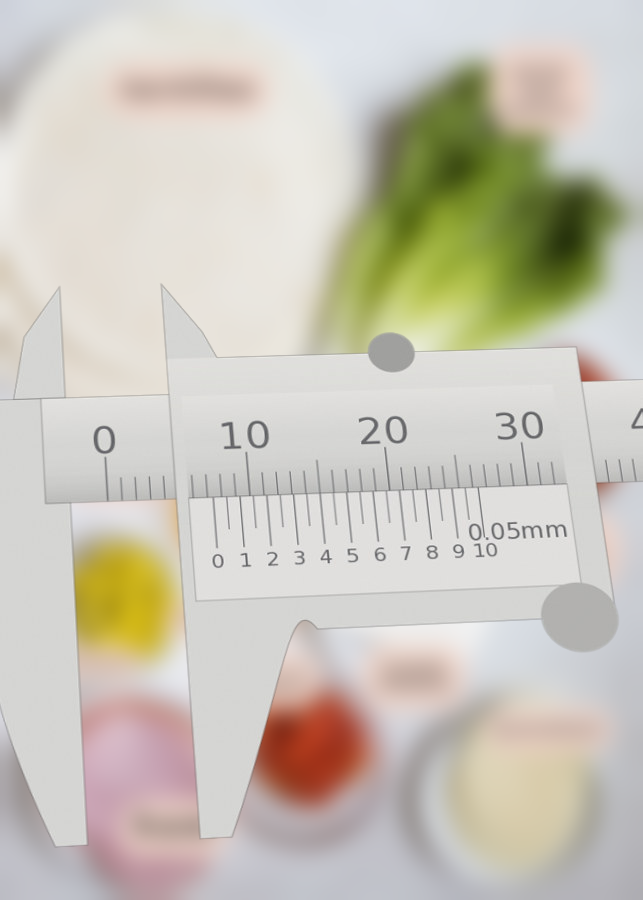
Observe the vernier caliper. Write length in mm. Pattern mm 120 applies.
mm 7.4
